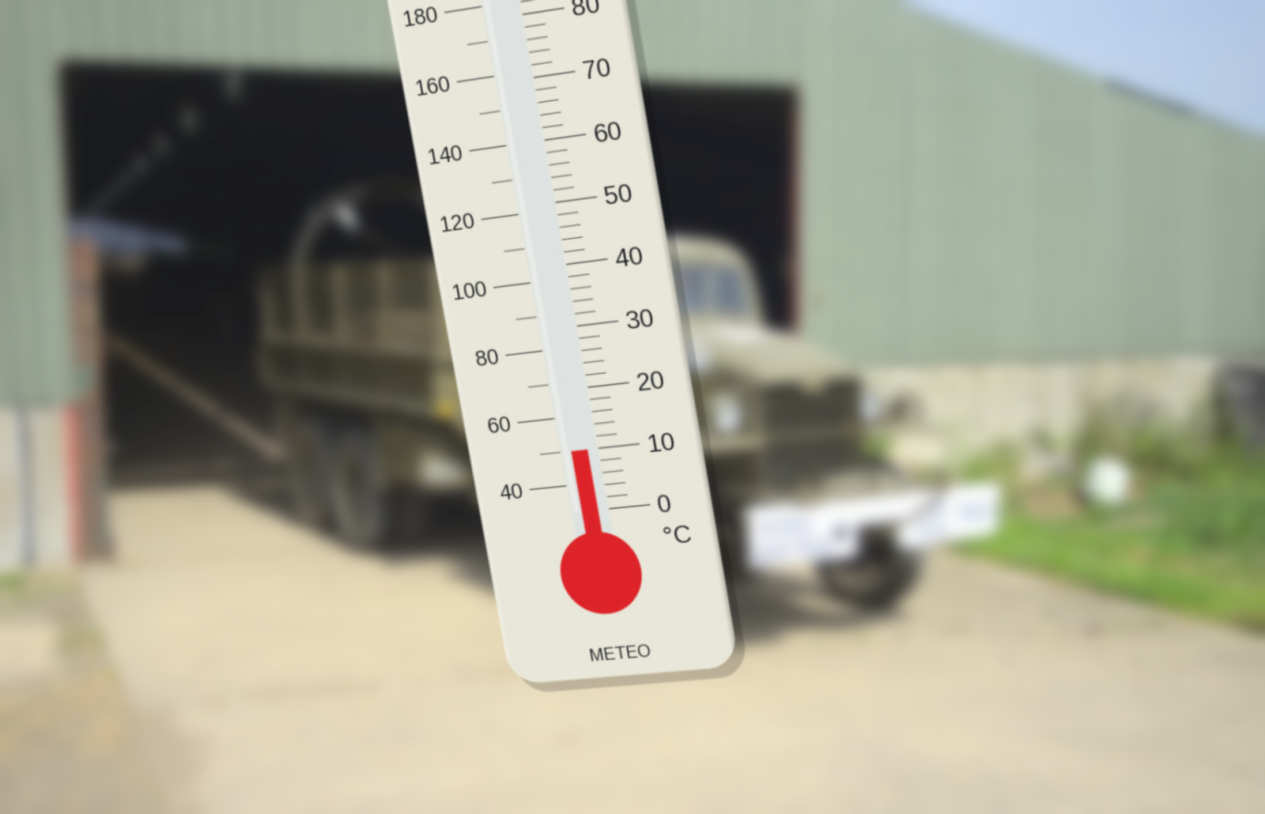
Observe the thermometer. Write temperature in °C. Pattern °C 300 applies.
°C 10
